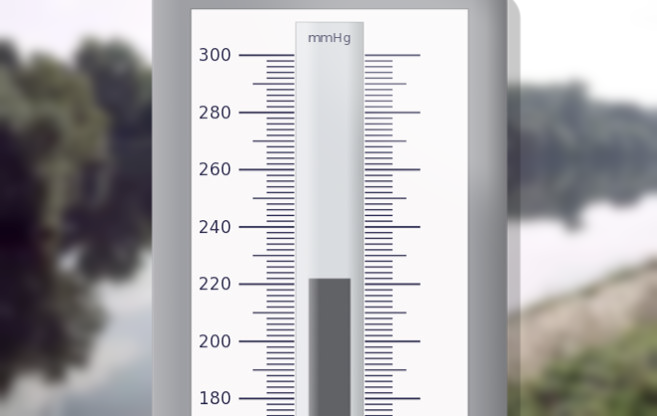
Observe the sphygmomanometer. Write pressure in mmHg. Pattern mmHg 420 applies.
mmHg 222
